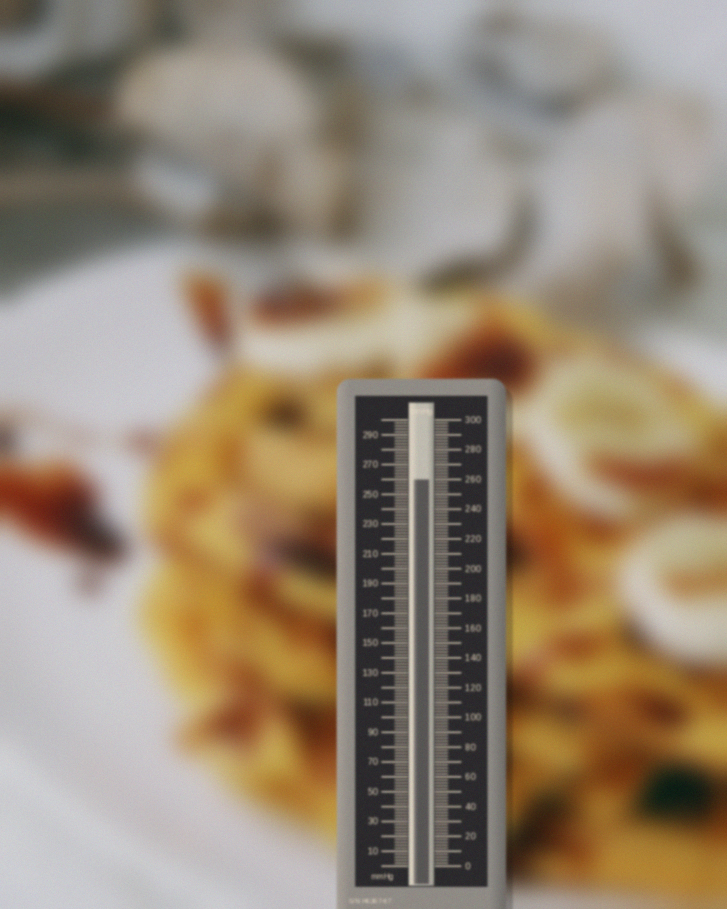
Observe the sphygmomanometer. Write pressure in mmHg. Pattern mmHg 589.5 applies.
mmHg 260
